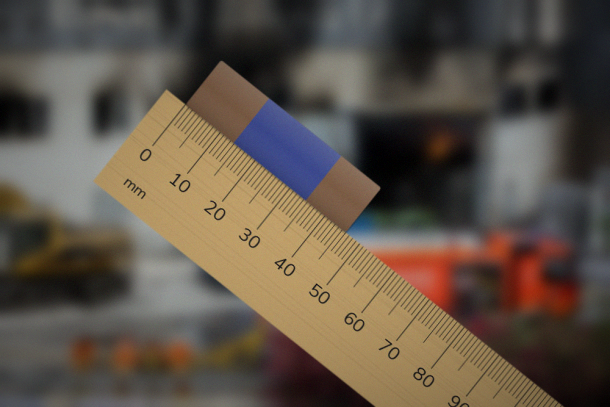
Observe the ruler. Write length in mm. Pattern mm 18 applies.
mm 46
